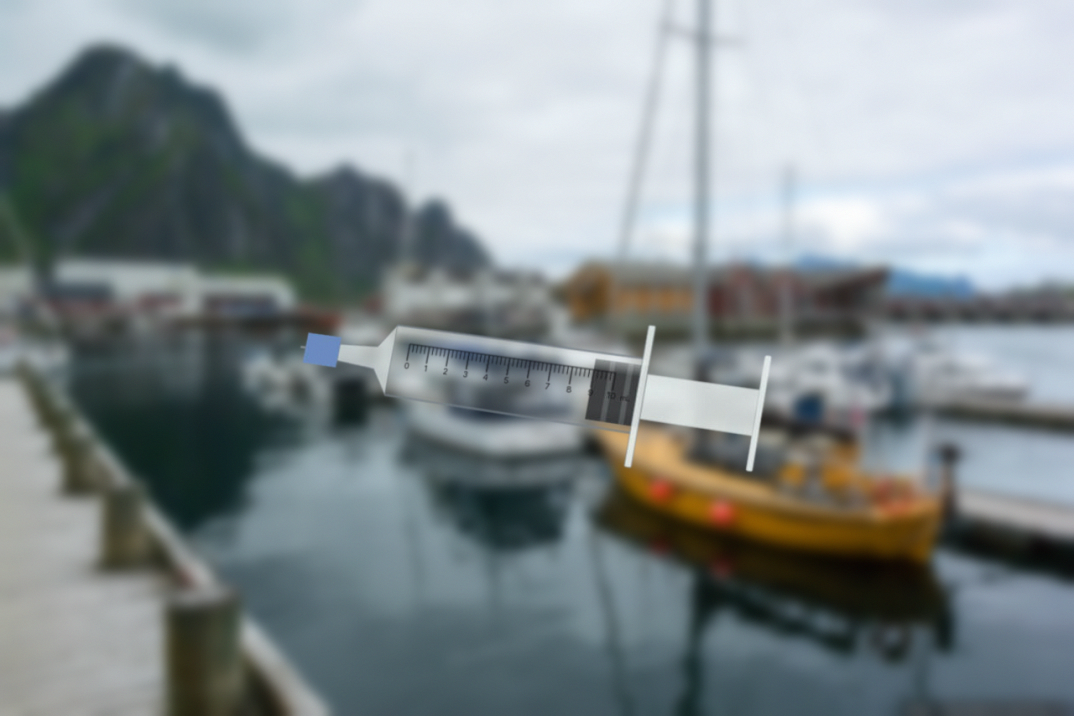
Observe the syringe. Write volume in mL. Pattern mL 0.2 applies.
mL 9
